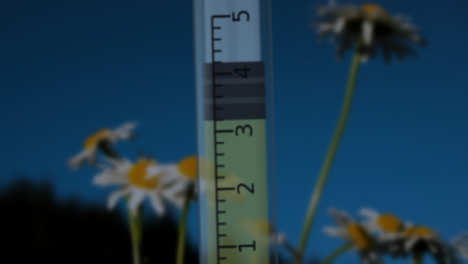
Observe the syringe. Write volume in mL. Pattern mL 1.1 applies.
mL 3.2
